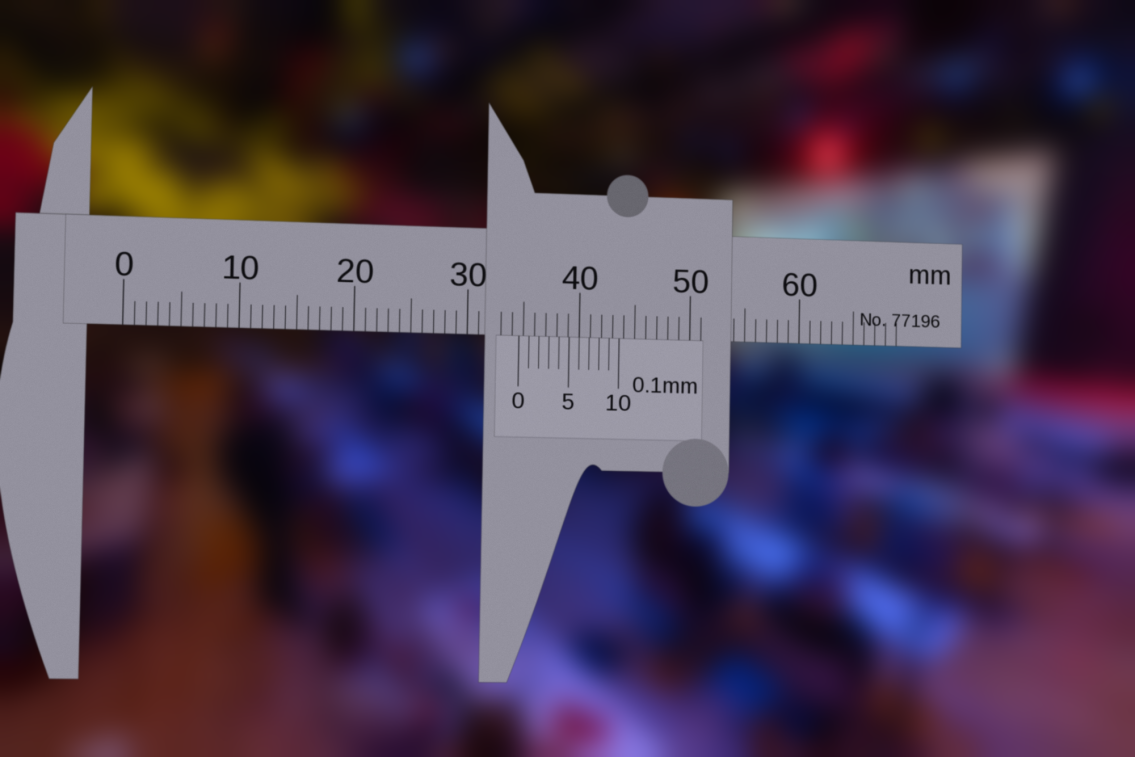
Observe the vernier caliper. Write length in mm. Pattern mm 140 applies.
mm 34.6
